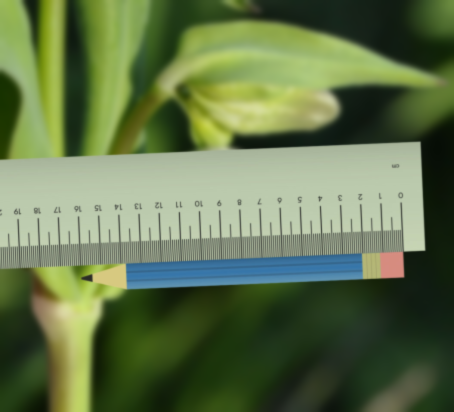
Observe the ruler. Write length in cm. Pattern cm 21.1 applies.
cm 16
